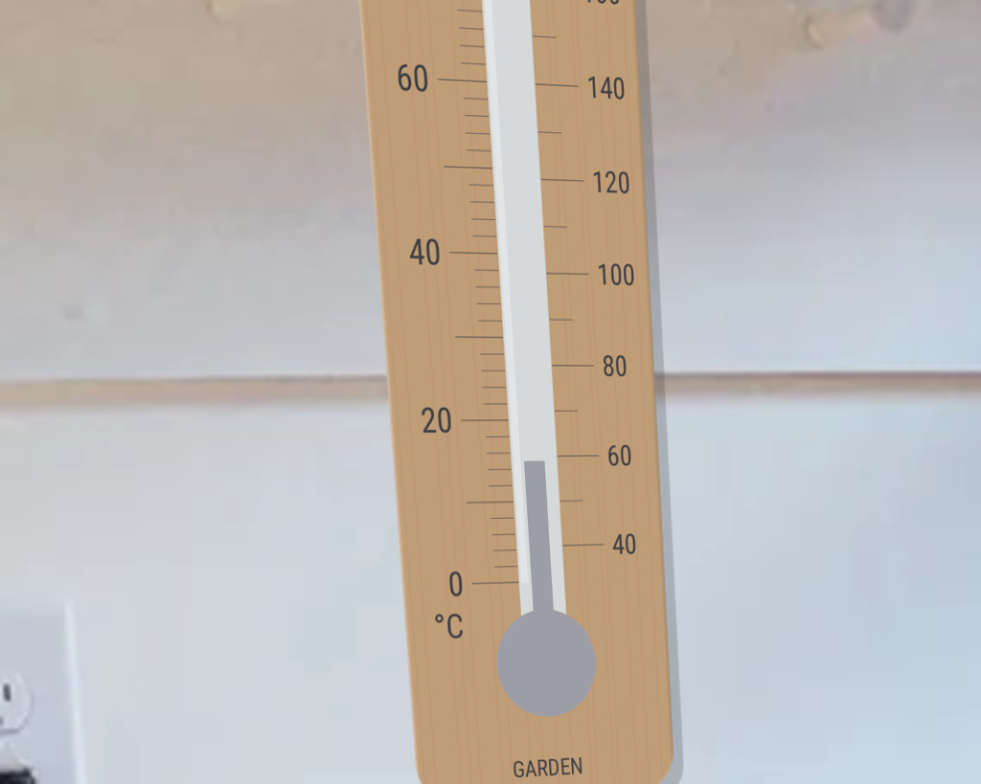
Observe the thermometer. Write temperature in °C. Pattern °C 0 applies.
°C 15
